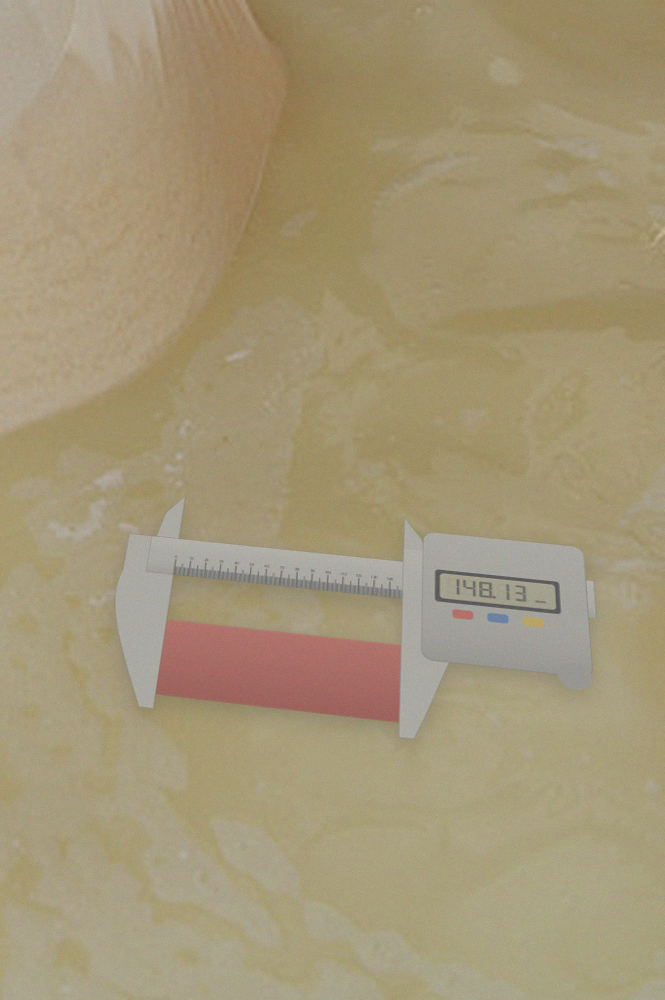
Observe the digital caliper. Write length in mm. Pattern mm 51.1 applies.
mm 148.13
